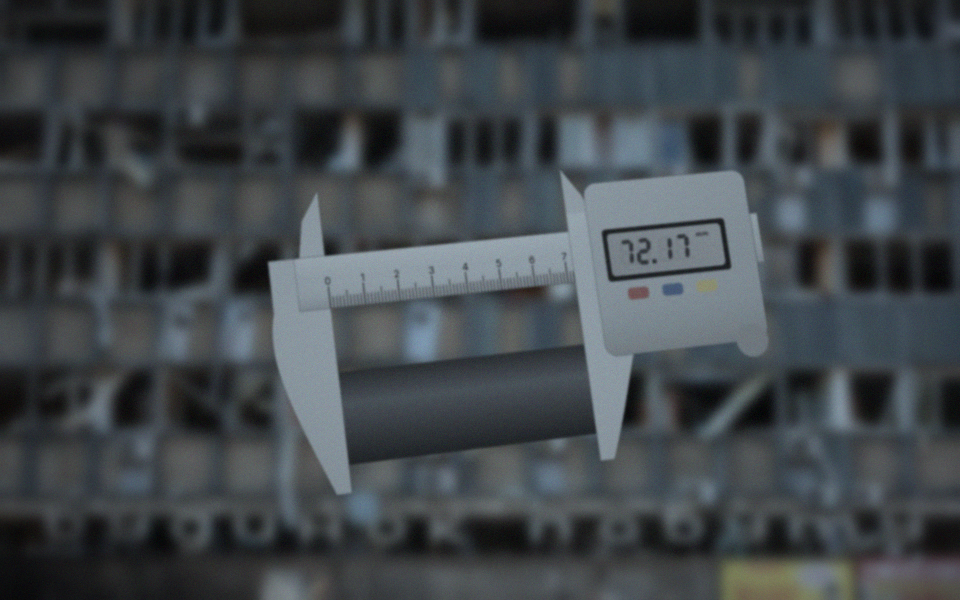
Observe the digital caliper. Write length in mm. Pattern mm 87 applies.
mm 72.17
